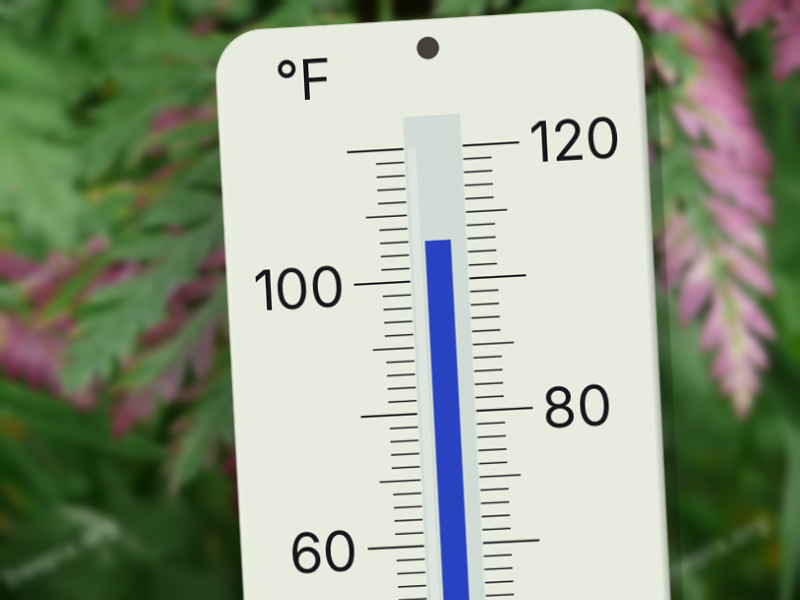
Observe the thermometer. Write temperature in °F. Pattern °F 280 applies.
°F 106
